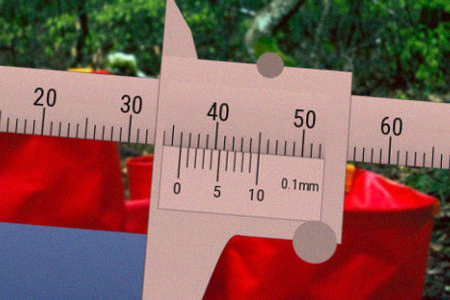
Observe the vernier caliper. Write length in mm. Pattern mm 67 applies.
mm 36.0
